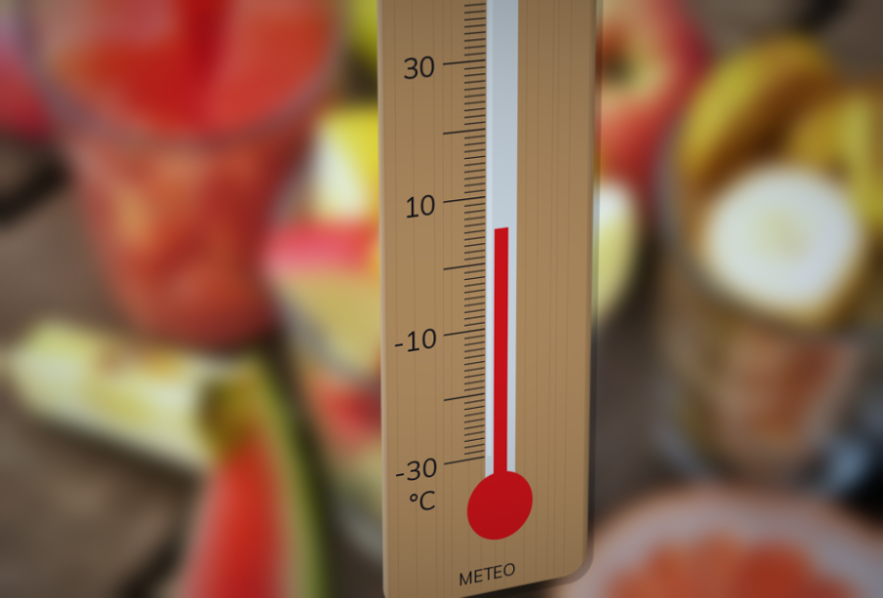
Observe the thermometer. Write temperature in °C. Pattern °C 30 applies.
°C 5
